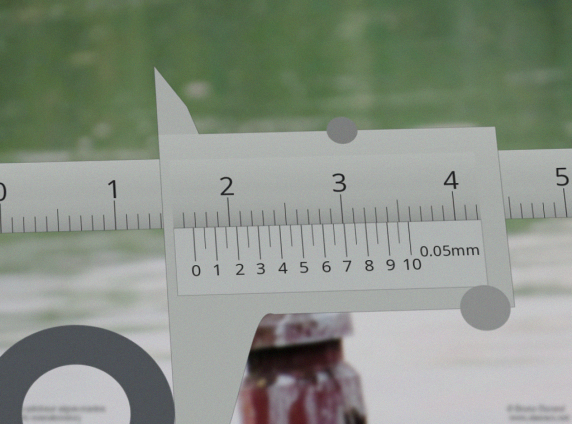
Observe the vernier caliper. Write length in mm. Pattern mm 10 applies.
mm 16.8
